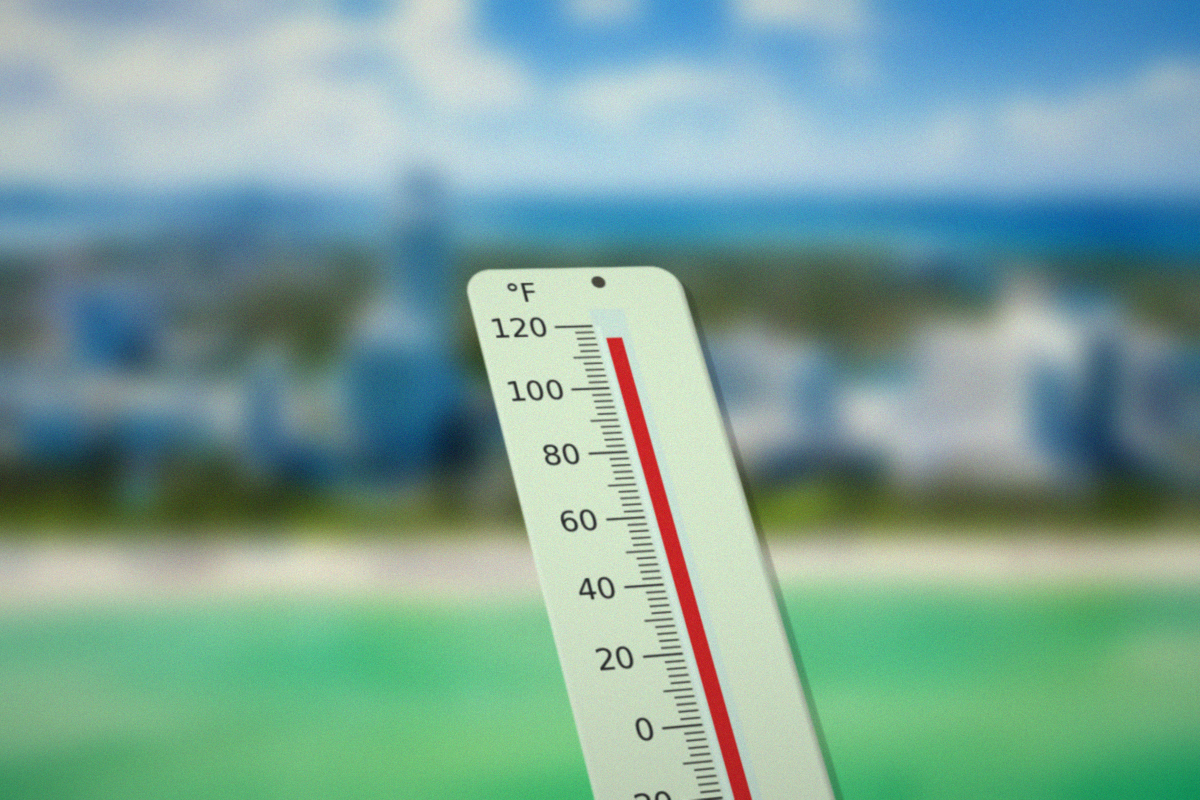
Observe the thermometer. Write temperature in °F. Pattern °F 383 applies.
°F 116
